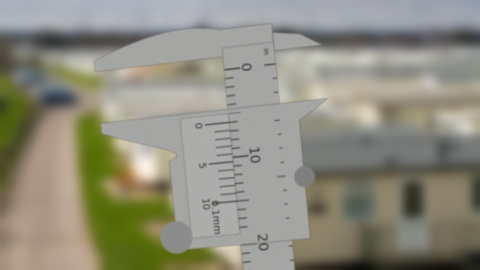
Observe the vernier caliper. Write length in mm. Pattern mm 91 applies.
mm 6.0
